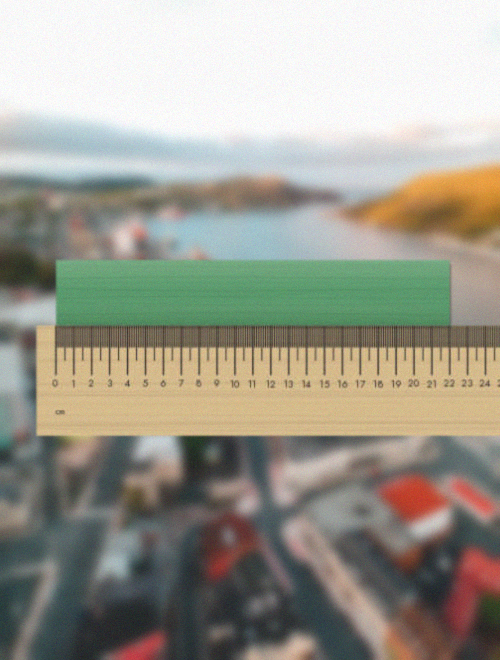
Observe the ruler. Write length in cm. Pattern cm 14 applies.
cm 22
